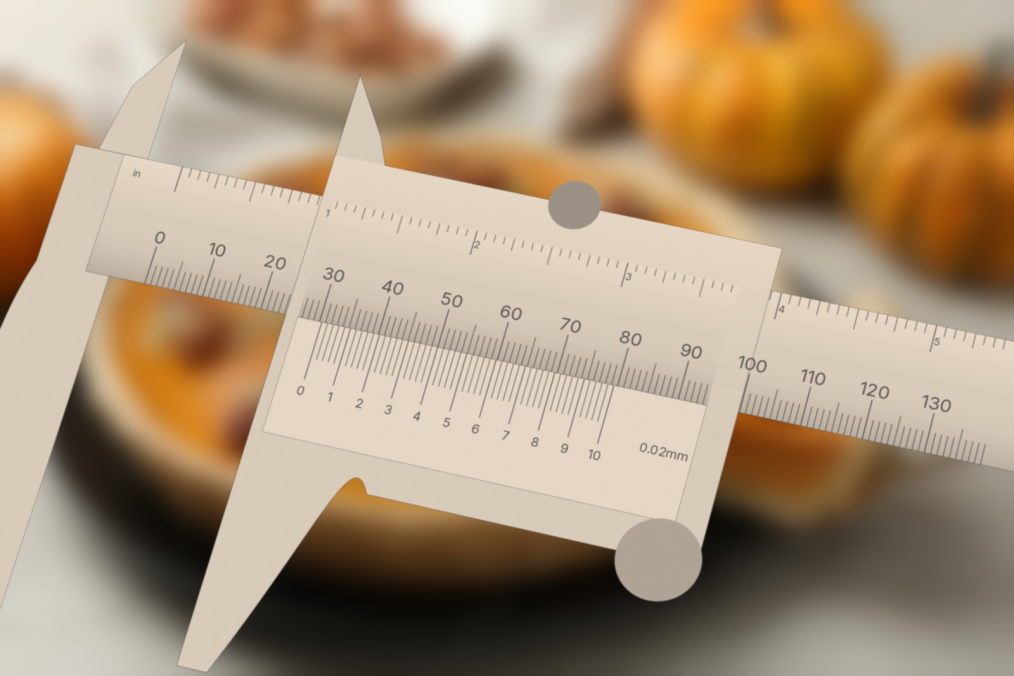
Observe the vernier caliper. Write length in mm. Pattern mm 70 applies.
mm 30.4
